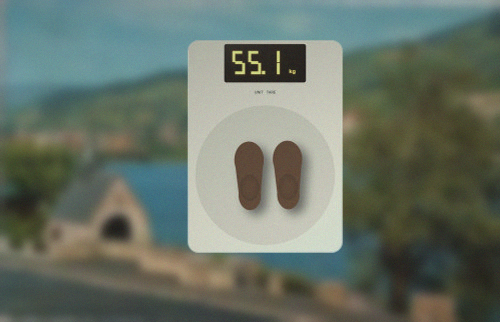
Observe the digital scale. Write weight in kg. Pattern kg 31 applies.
kg 55.1
